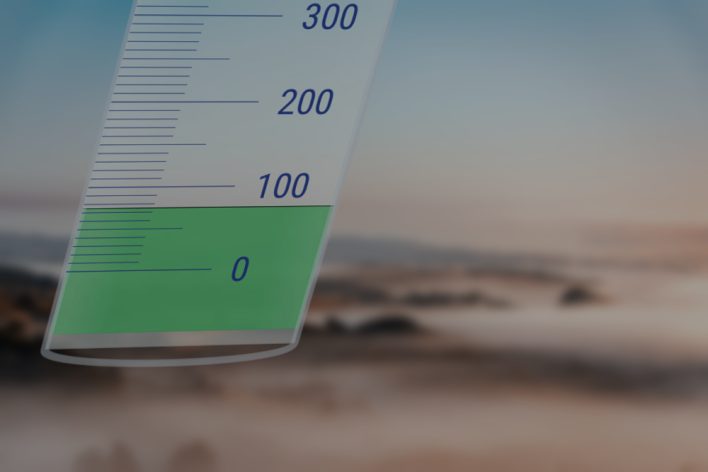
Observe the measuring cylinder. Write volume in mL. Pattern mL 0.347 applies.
mL 75
